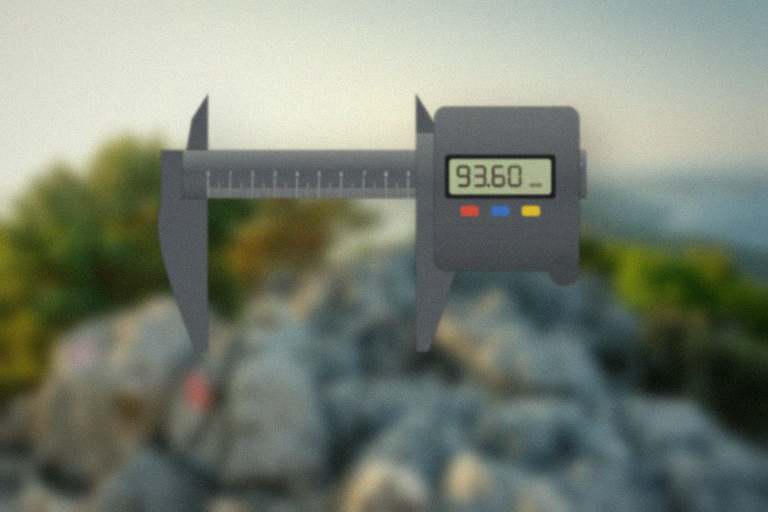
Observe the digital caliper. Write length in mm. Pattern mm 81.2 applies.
mm 93.60
